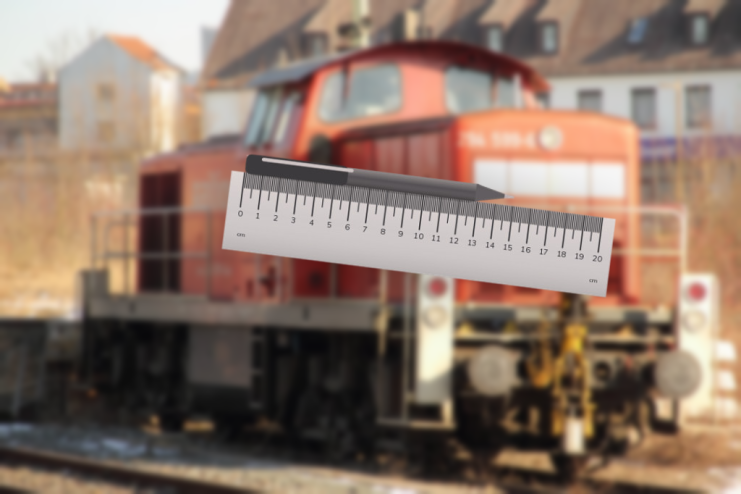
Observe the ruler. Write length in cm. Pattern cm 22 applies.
cm 15
